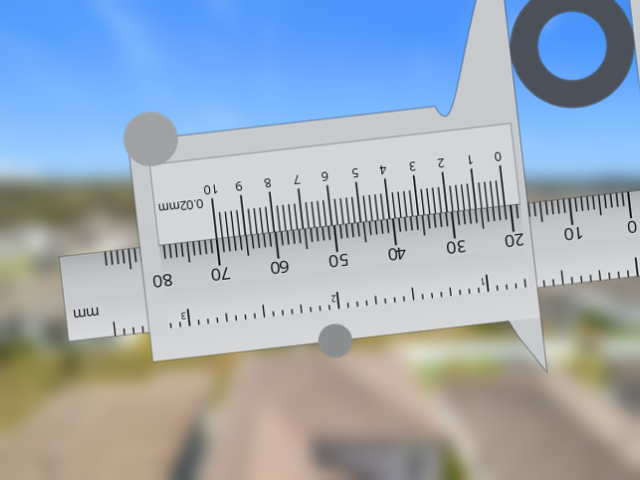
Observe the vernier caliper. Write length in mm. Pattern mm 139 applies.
mm 21.0
